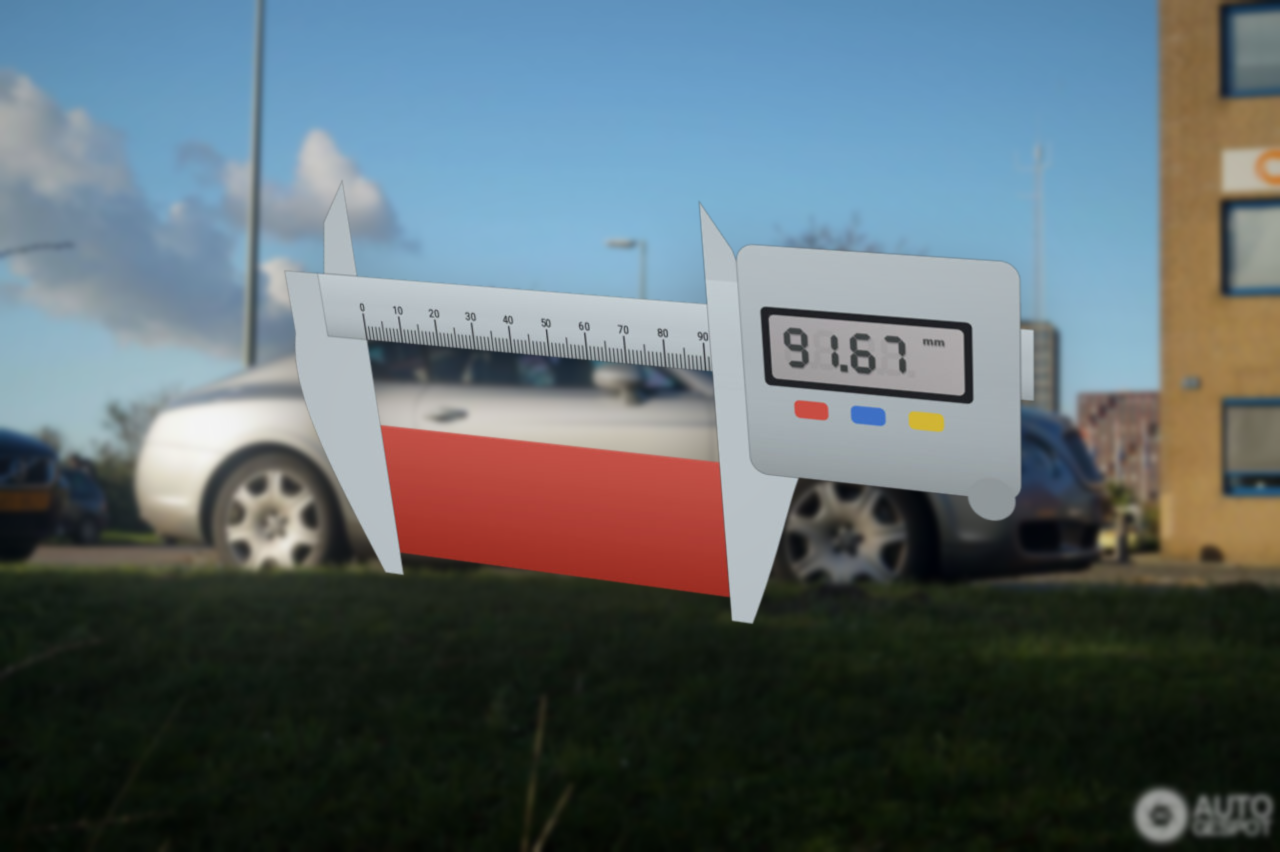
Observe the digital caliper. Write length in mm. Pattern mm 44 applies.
mm 91.67
